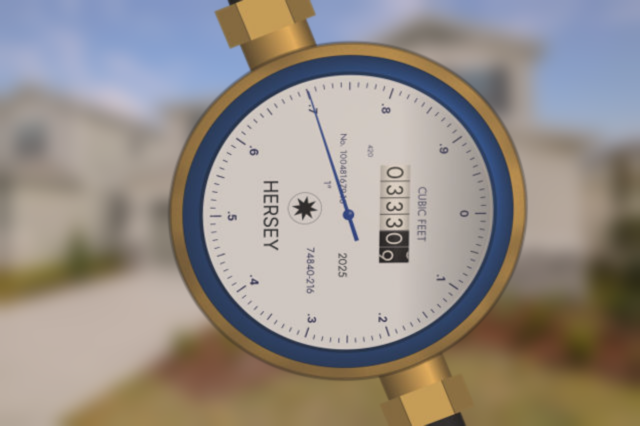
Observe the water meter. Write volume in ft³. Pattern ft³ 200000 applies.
ft³ 33308.70
